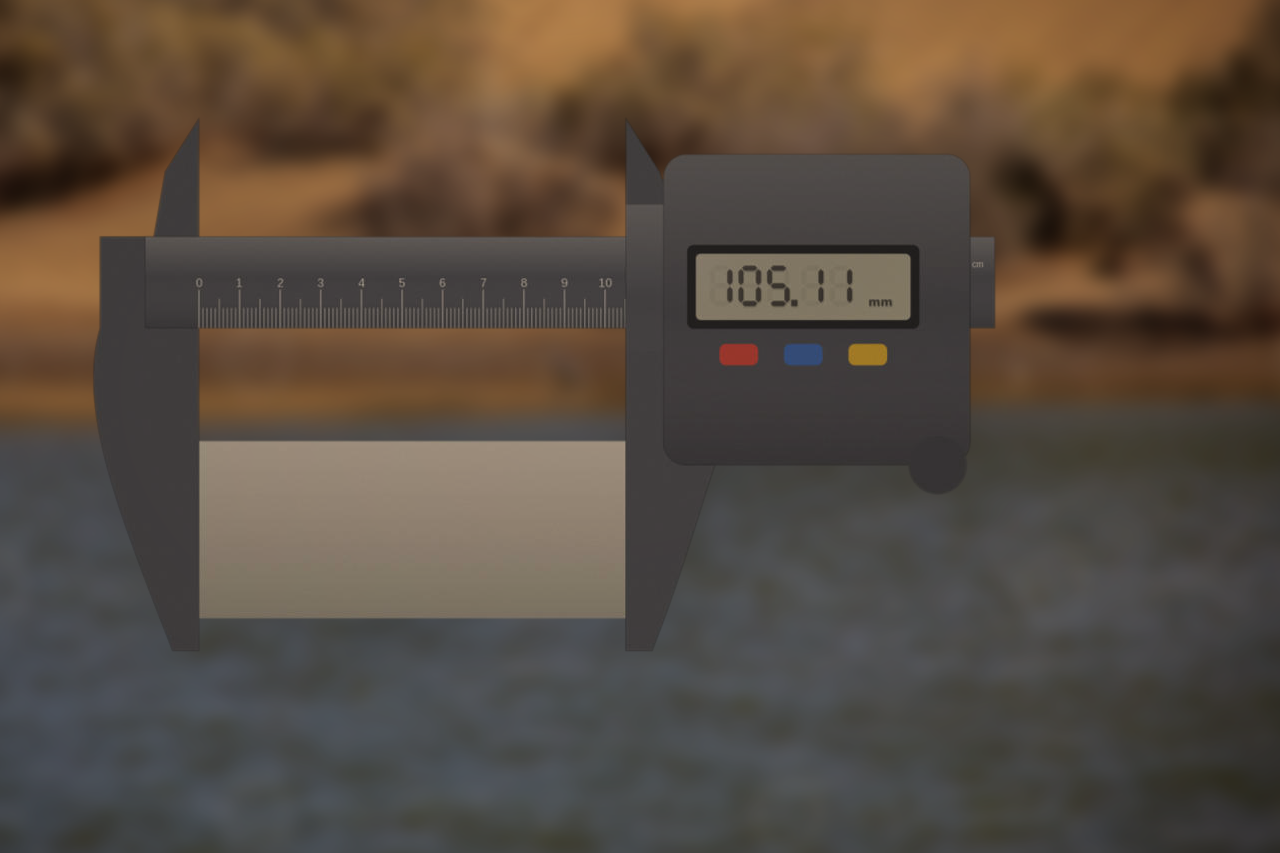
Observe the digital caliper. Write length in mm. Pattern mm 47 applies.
mm 105.11
